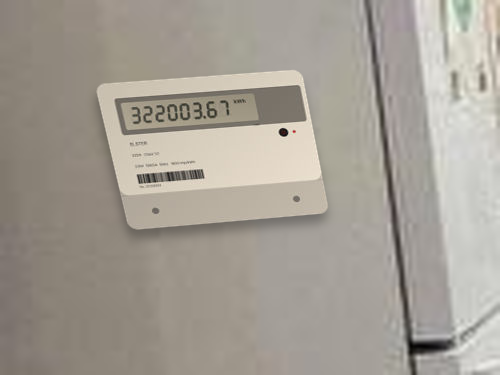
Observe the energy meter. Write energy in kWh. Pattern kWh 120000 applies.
kWh 322003.67
